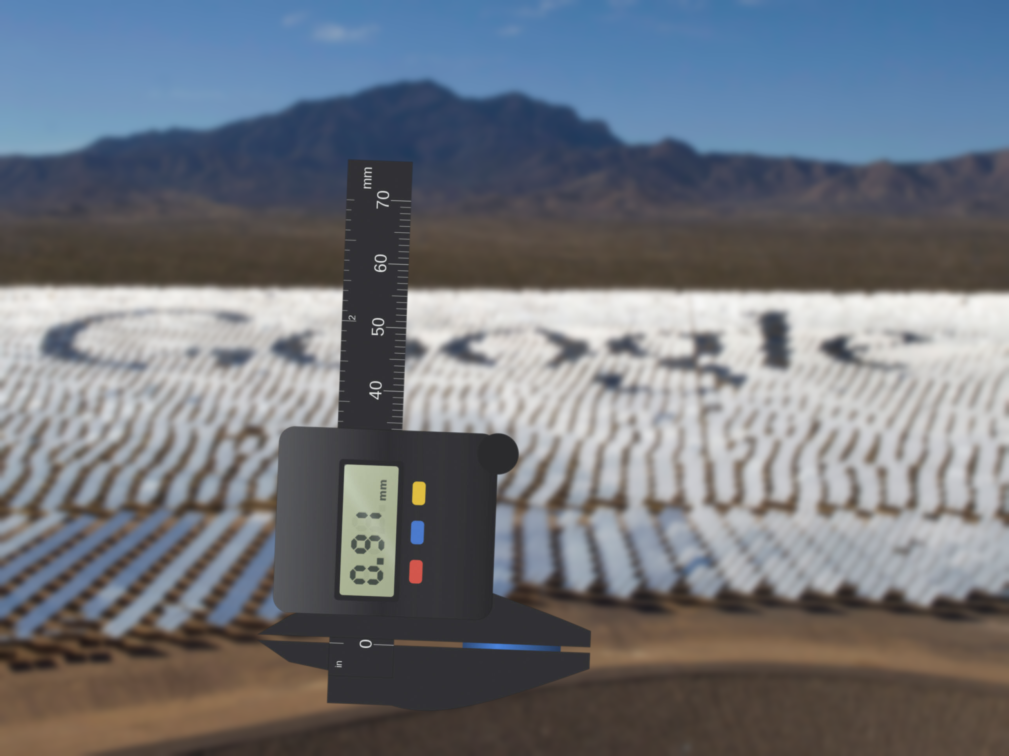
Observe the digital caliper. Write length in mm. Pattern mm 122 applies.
mm 0.91
